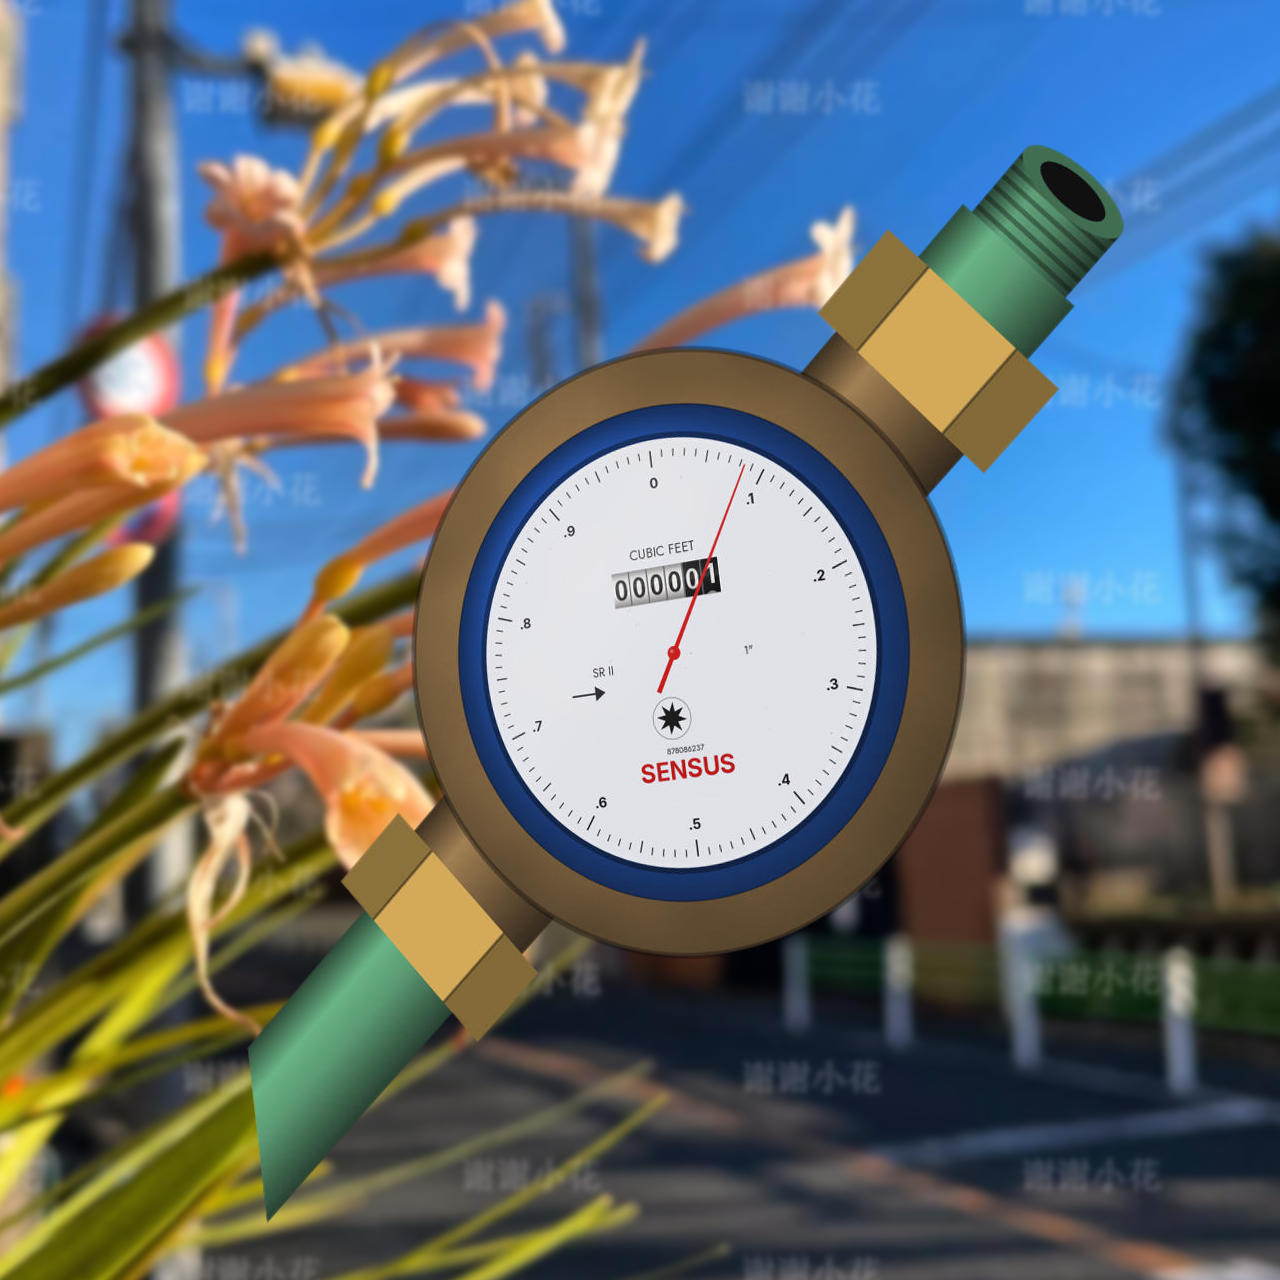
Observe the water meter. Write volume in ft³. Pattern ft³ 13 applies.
ft³ 1.08
